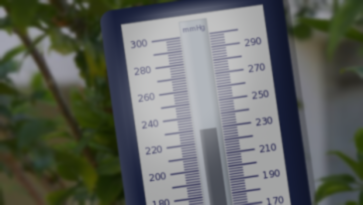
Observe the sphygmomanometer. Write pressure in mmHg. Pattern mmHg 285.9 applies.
mmHg 230
